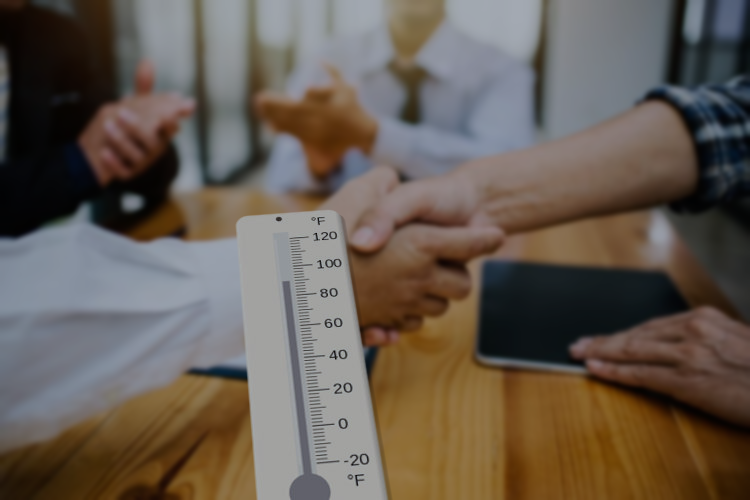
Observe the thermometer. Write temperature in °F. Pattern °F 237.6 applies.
°F 90
